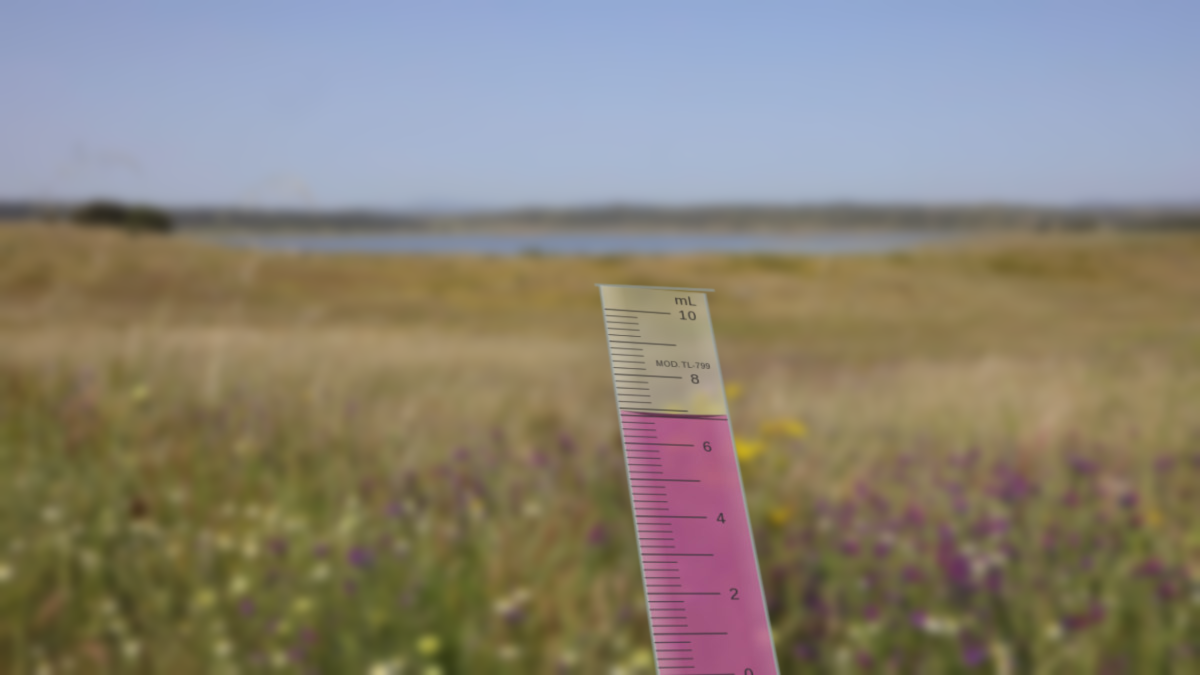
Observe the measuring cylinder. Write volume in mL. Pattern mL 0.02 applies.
mL 6.8
